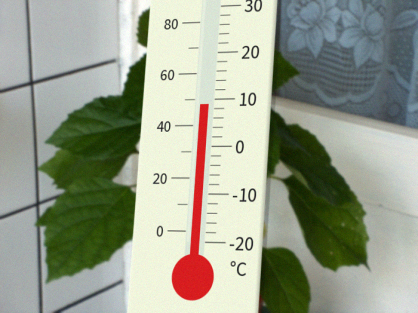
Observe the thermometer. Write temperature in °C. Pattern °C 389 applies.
°C 9
